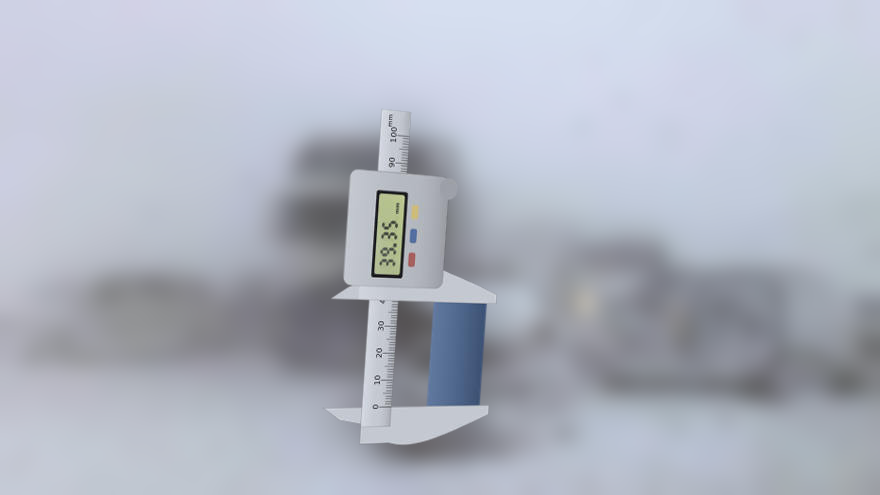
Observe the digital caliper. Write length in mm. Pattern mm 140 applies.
mm 39.35
